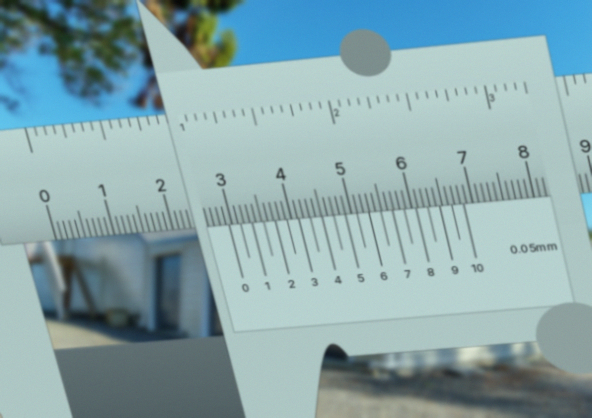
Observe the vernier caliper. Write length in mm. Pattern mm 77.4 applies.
mm 29.5
